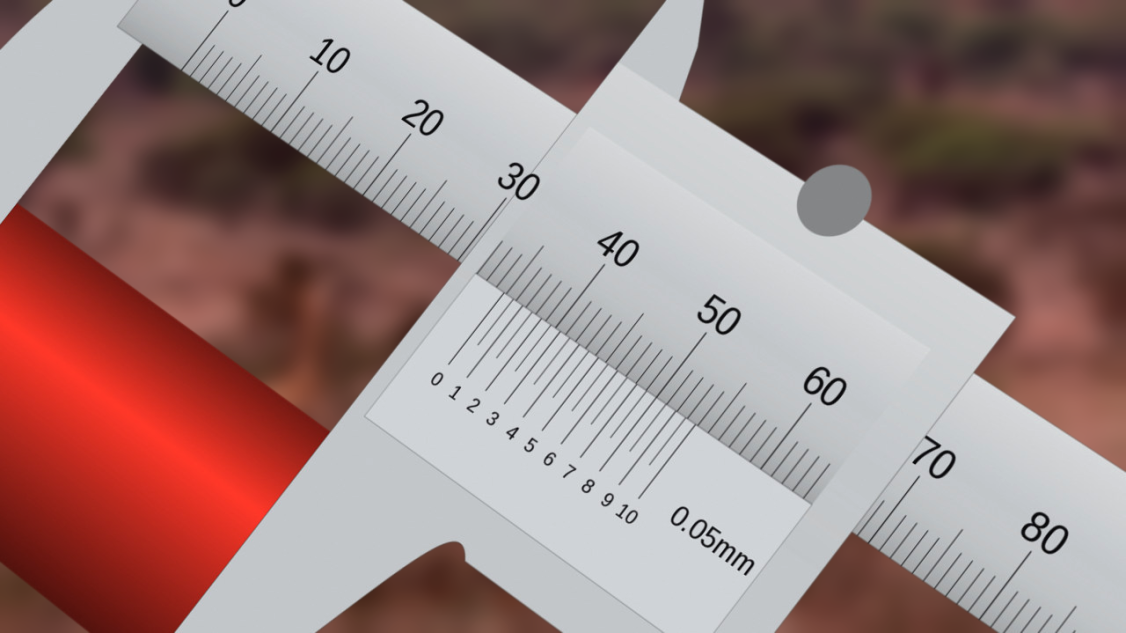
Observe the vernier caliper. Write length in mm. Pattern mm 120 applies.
mm 34.8
